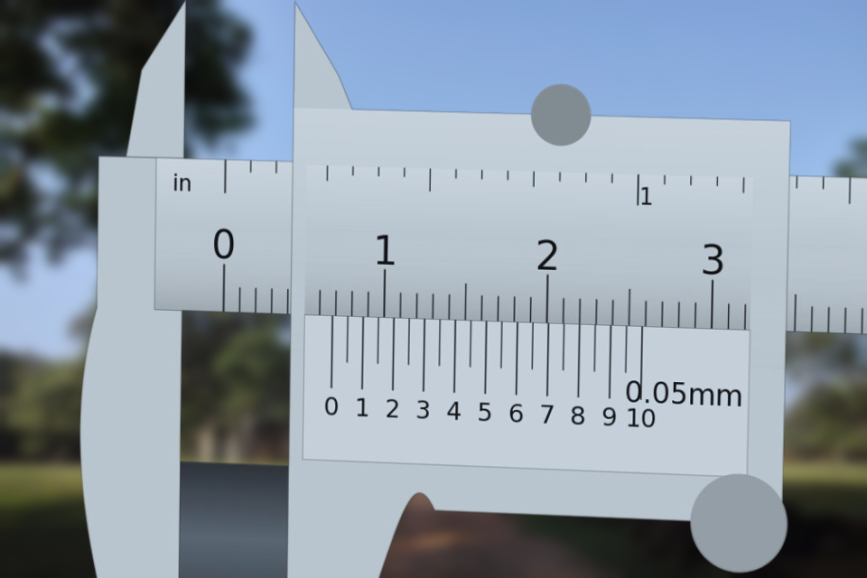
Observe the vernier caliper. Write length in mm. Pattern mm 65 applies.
mm 6.8
